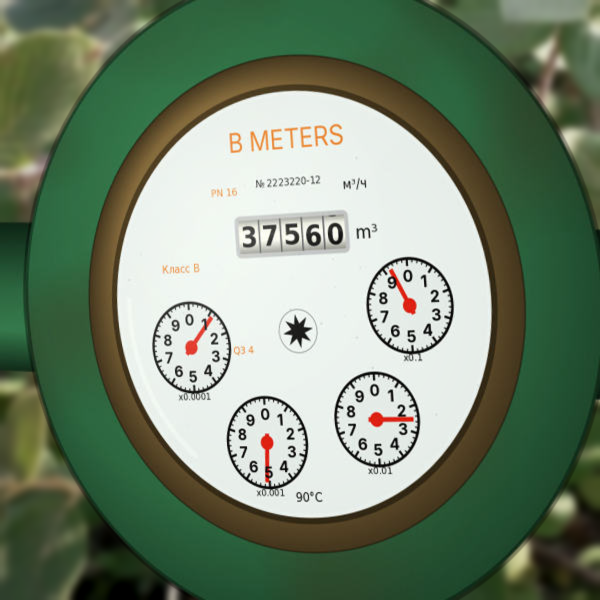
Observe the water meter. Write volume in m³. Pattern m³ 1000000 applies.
m³ 37559.9251
